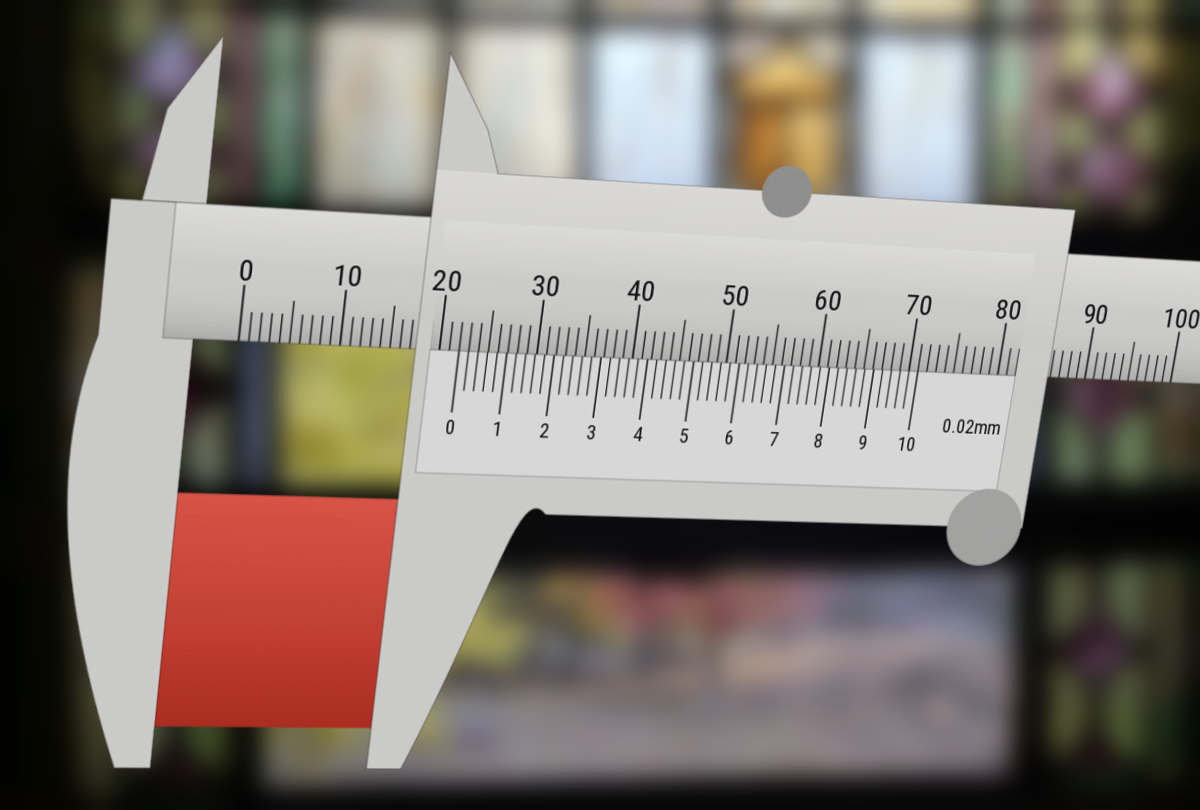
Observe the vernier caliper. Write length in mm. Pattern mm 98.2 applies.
mm 22.0
